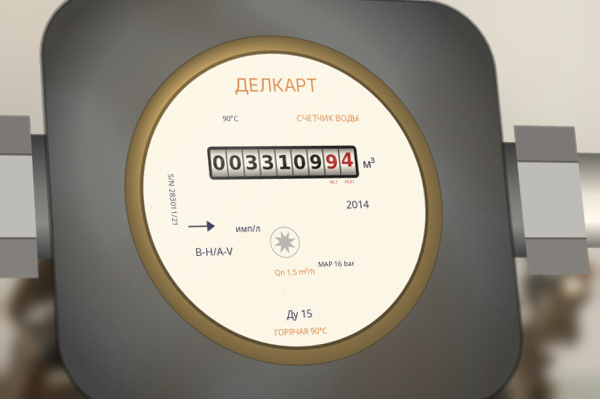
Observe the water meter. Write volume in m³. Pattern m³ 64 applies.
m³ 33109.94
